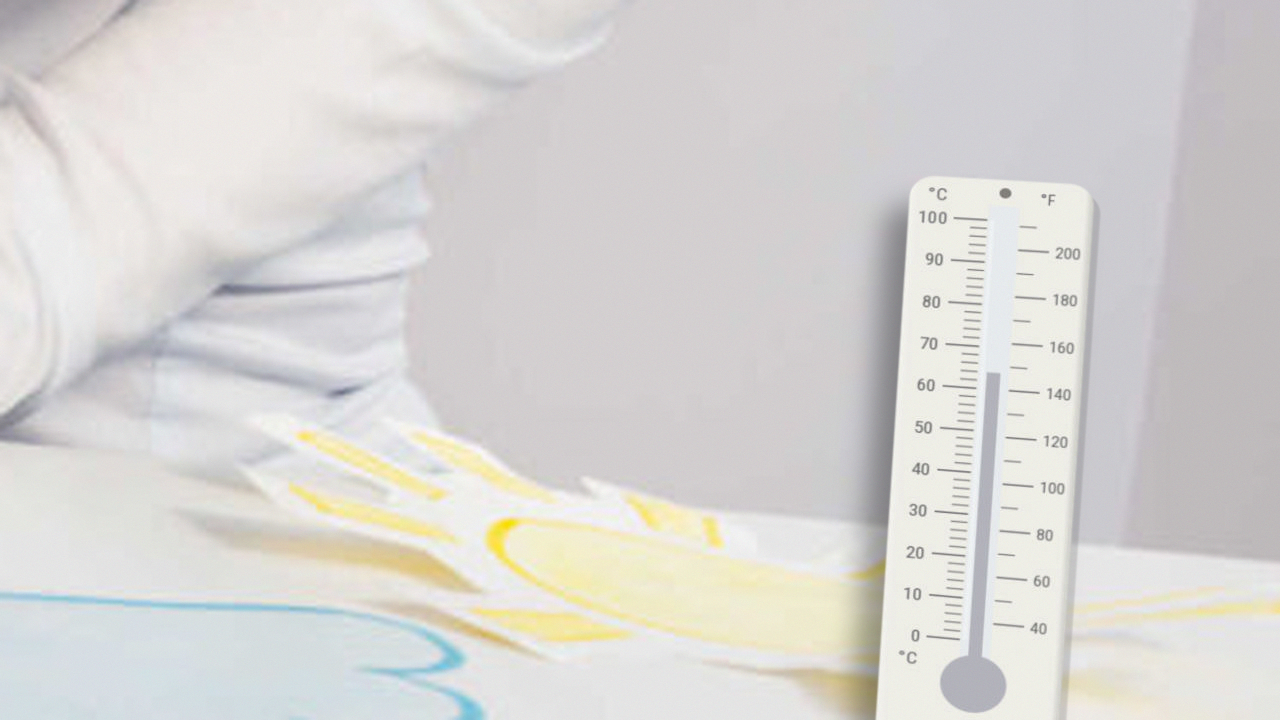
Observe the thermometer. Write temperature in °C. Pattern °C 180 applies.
°C 64
